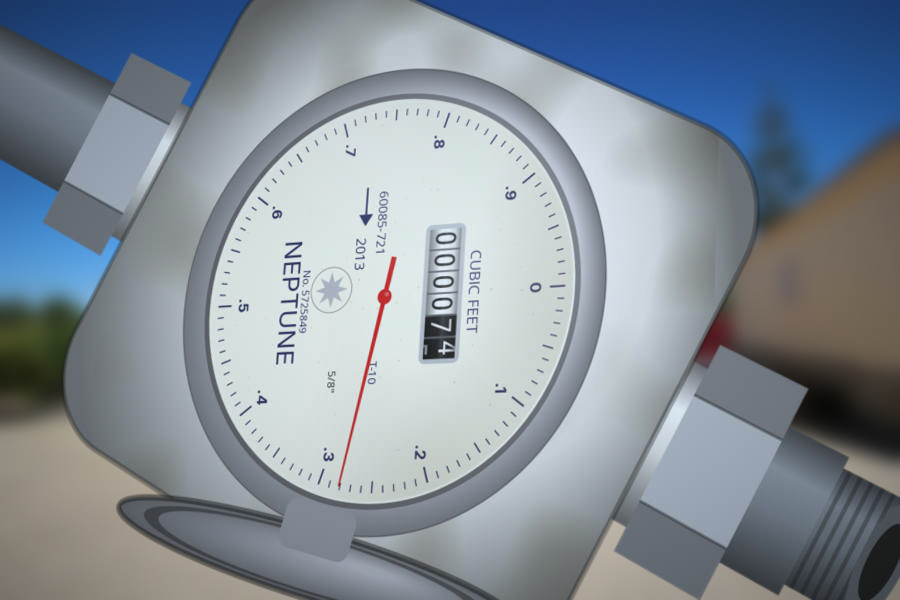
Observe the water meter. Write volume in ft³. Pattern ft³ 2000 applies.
ft³ 74.28
